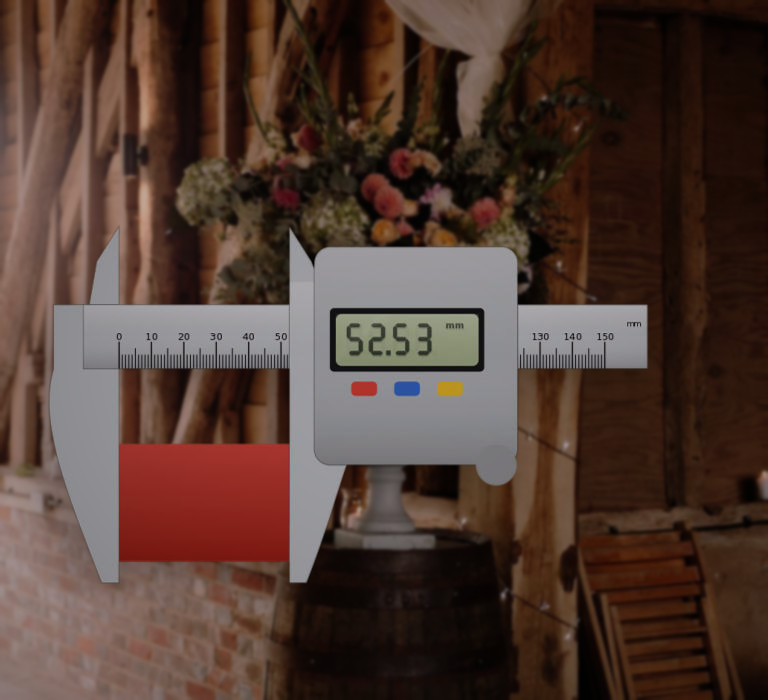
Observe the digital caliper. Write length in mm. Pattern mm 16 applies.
mm 52.53
